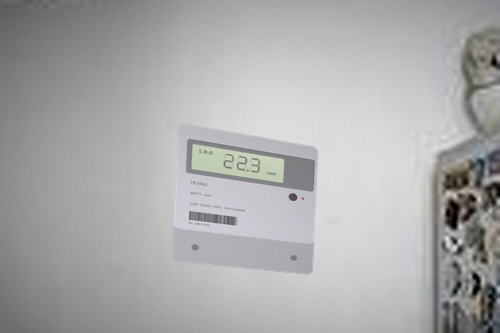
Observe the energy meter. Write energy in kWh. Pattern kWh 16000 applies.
kWh 22.3
